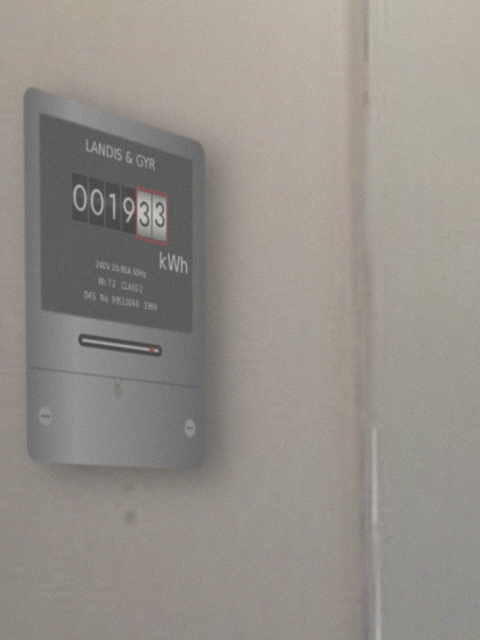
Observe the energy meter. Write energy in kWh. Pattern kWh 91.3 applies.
kWh 19.33
